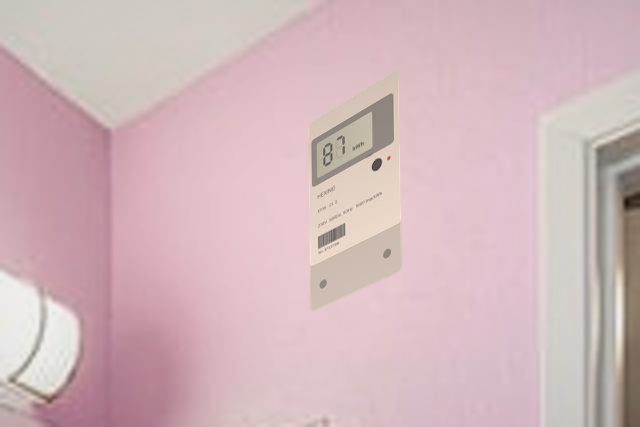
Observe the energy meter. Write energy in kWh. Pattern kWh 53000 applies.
kWh 87
